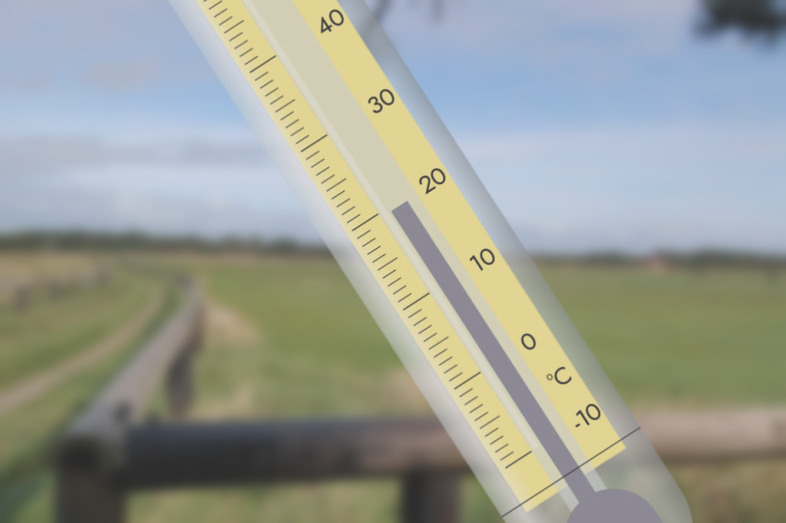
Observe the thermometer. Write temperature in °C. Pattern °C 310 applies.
°C 19.5
